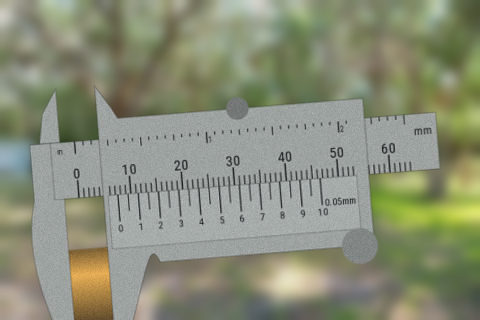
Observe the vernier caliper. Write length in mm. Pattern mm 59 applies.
mm 7.5
